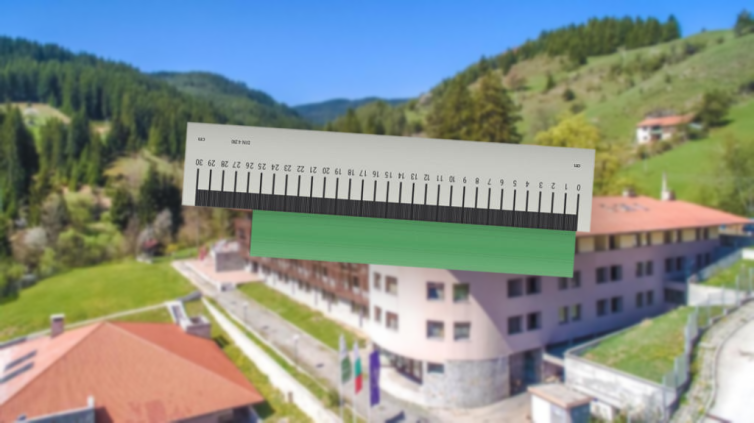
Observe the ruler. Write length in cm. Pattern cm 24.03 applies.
cm 25.5
